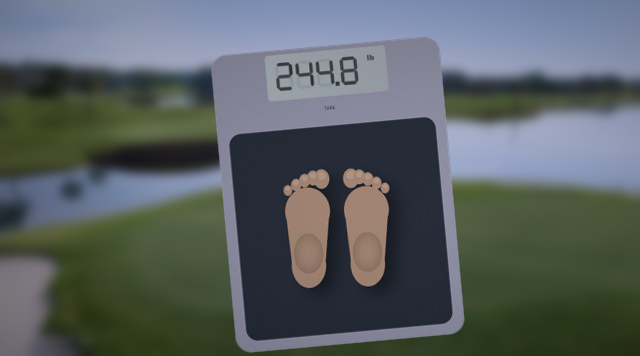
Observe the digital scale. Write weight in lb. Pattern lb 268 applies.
lb 244.8
